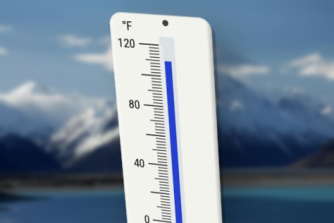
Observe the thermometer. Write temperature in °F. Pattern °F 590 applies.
°F 110
